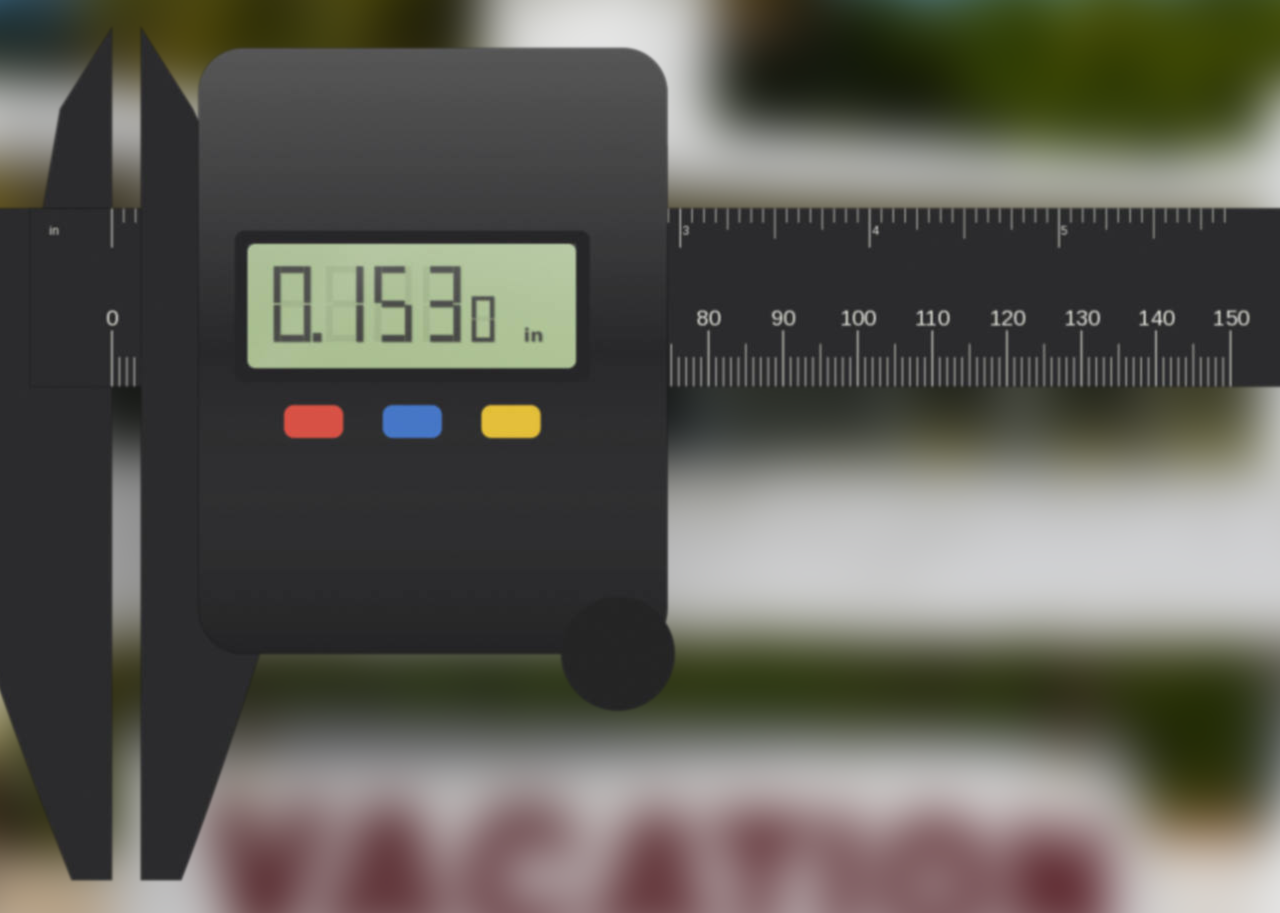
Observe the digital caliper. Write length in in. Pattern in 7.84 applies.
in 0.1530
